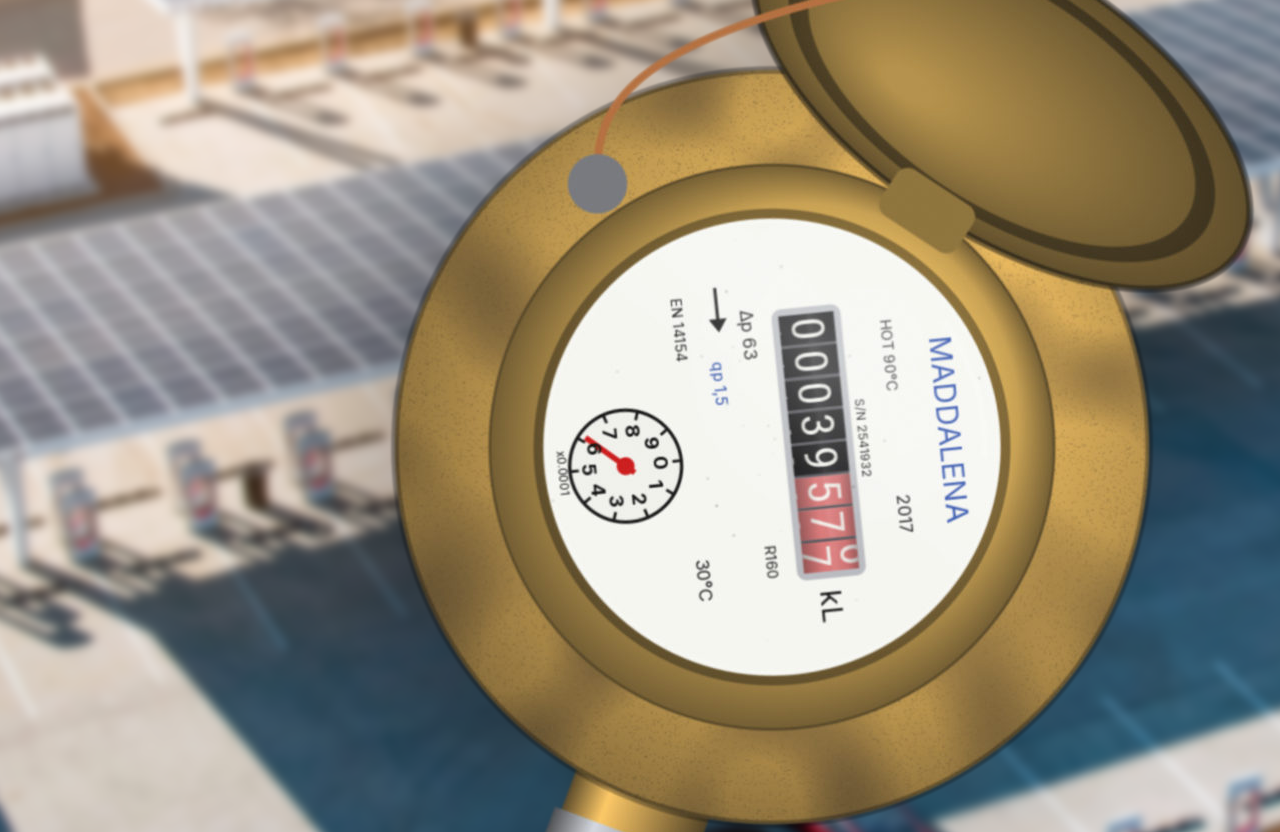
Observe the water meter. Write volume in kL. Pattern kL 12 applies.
kL 39.5766
